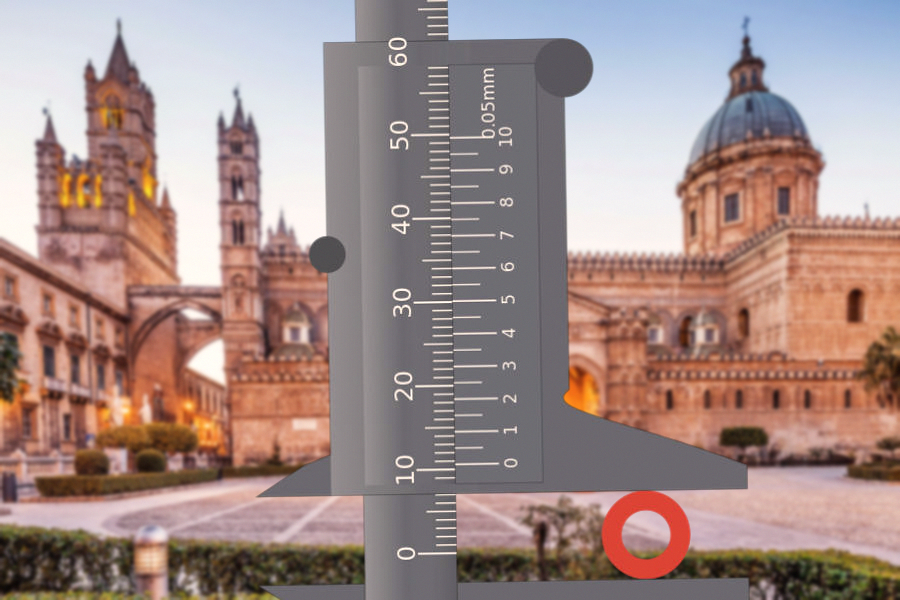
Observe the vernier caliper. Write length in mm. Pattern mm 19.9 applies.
mm 10.6
